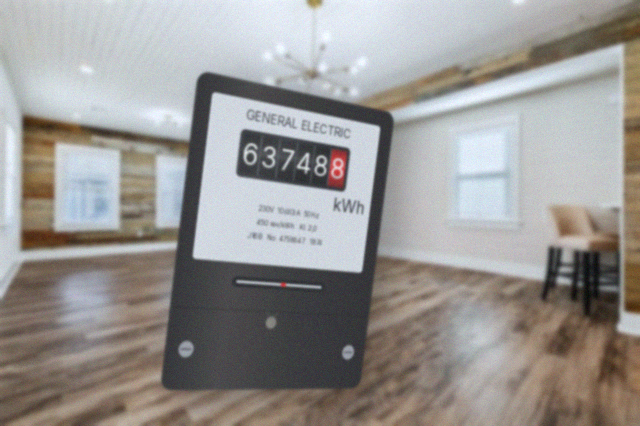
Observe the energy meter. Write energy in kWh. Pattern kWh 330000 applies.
kWh 63748.8
